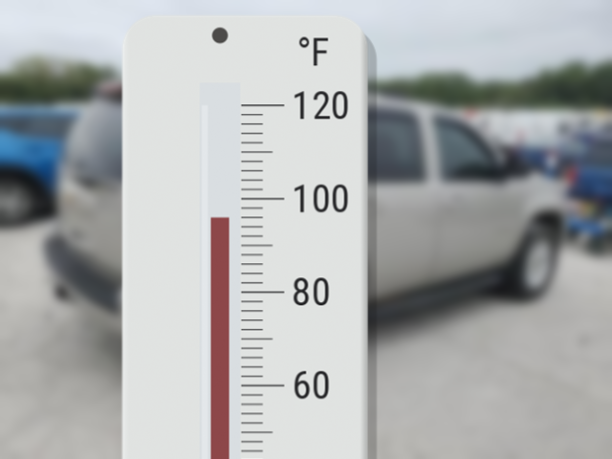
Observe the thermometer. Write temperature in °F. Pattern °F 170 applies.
°F 96
